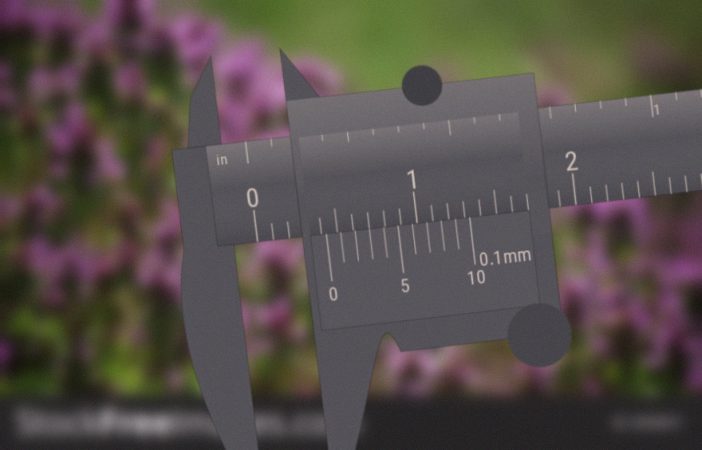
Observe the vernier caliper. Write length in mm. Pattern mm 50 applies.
mm 4.3
